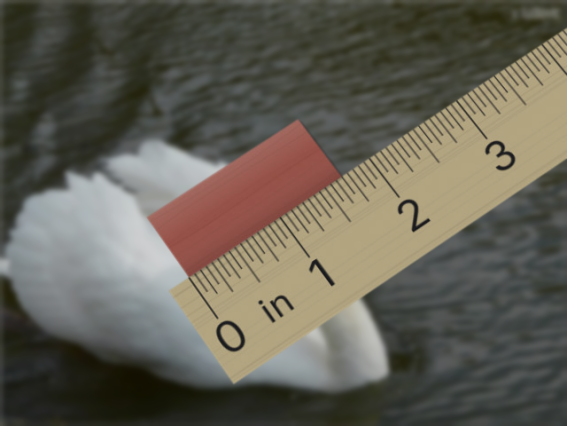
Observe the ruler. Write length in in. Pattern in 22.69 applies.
in 1.6875
